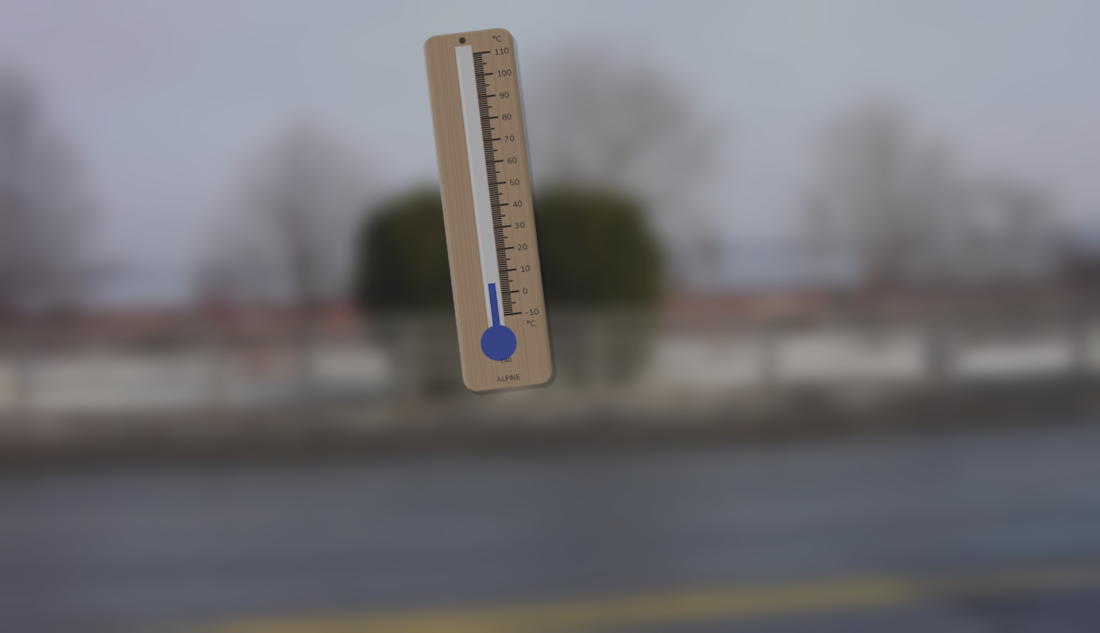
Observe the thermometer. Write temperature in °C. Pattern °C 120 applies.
°C 5
